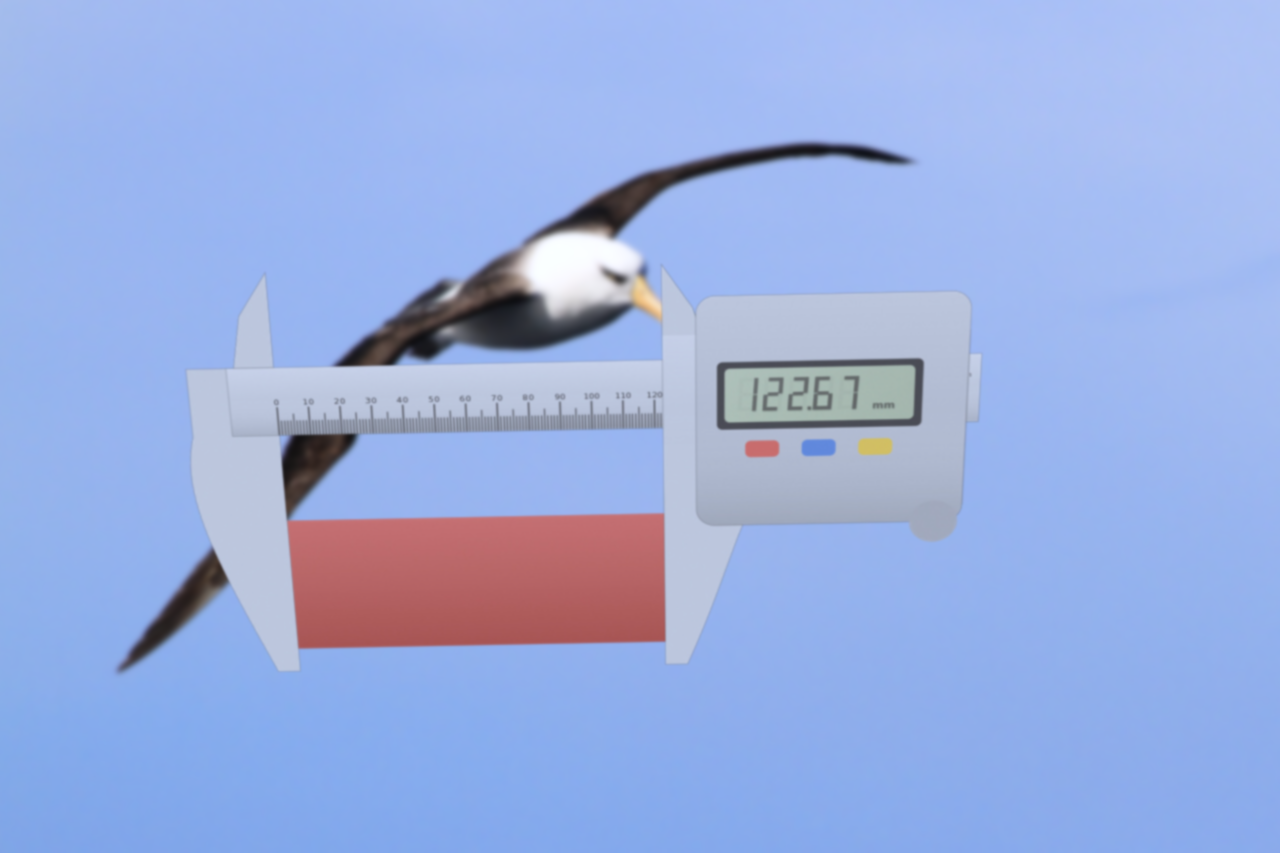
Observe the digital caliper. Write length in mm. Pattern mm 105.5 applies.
mm 122.67
